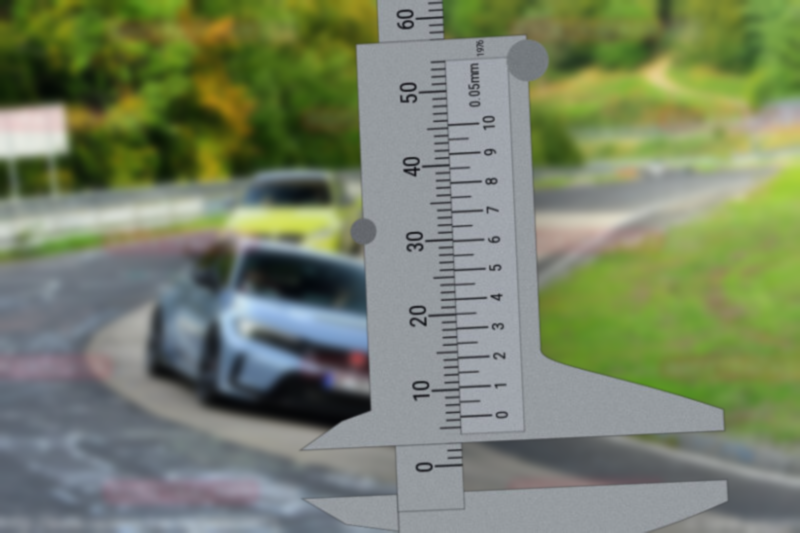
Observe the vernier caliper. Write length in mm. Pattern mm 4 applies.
mm 6.4
